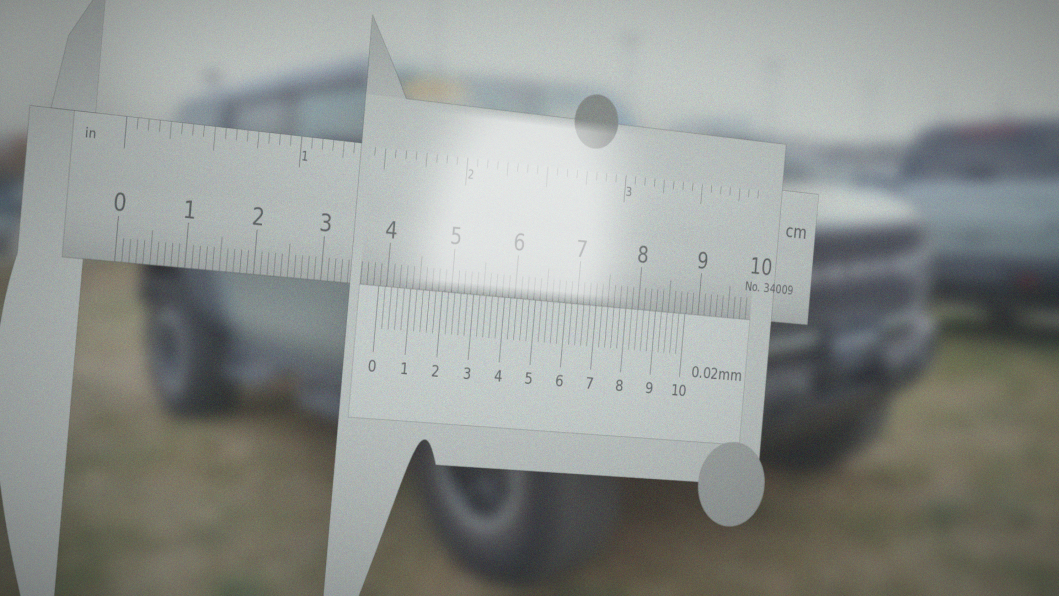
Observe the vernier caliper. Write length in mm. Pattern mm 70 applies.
mm 38.8
